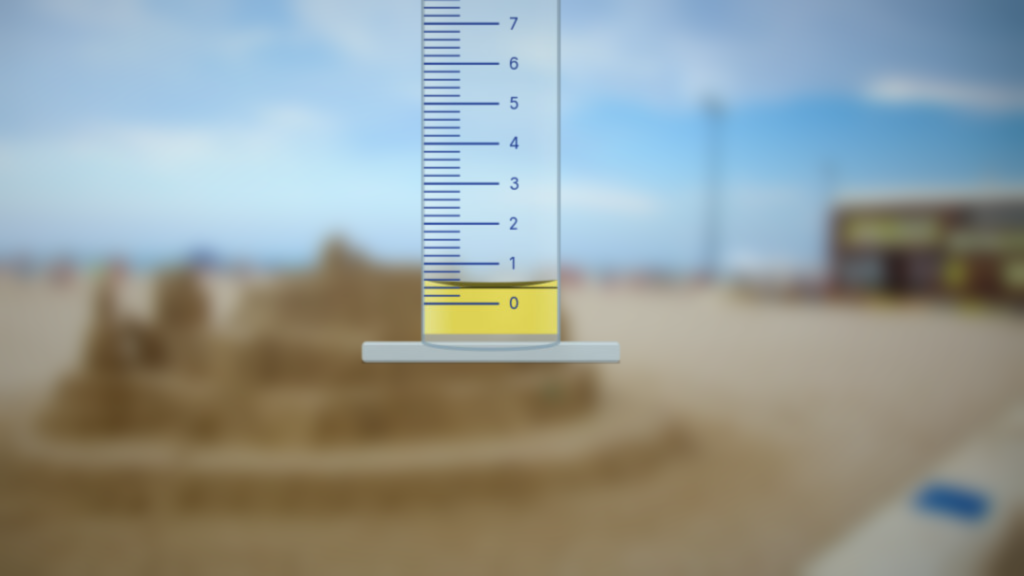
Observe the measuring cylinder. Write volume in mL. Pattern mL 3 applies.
mL 0.4
